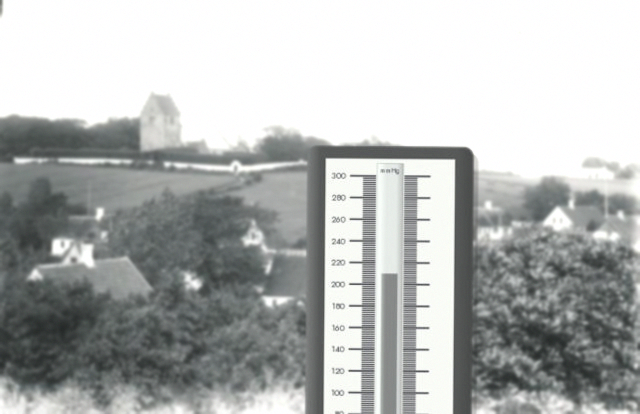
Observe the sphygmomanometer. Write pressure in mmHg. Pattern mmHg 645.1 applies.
mmHg 210
